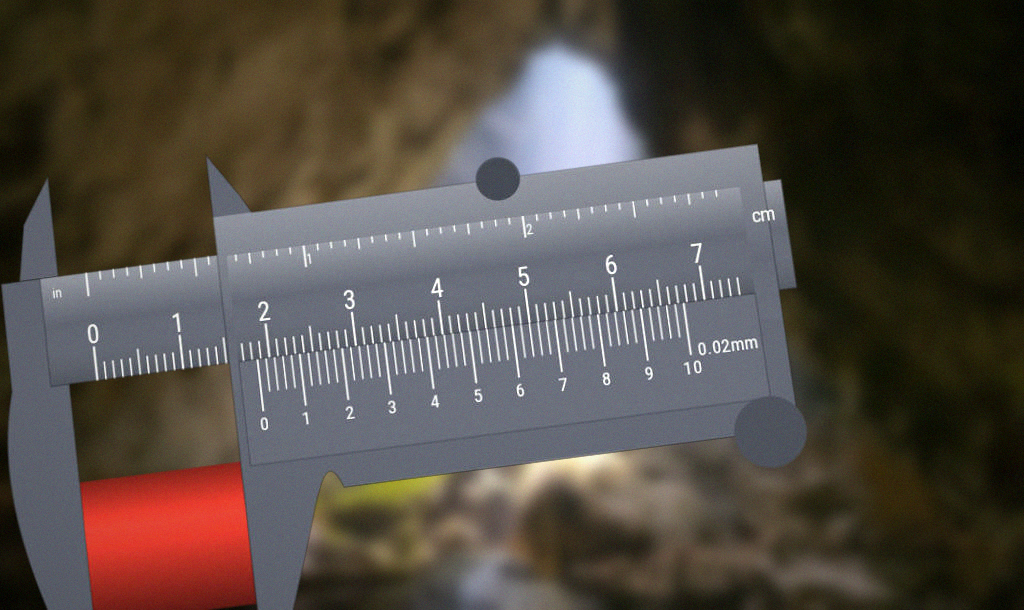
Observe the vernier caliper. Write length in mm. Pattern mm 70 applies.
mm 18.6
